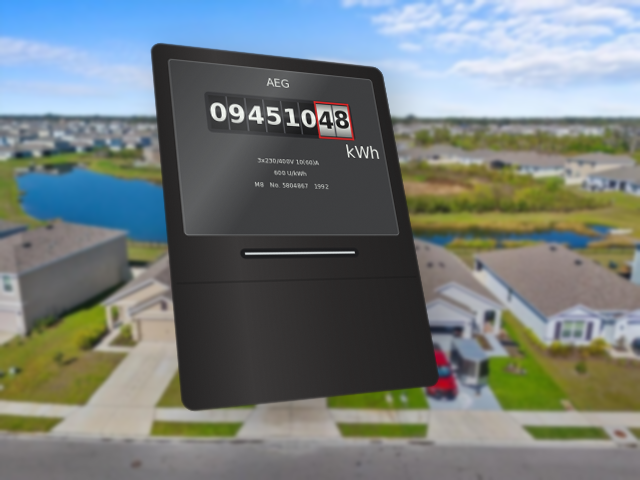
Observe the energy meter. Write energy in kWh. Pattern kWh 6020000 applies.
kWh 94510.48
